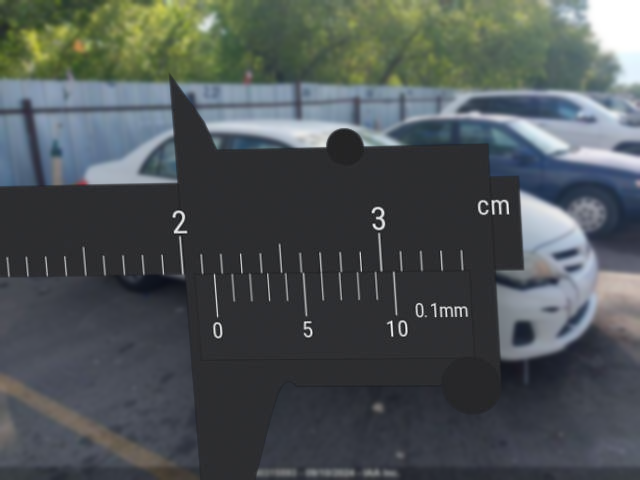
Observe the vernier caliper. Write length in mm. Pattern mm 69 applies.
mm 21.6
